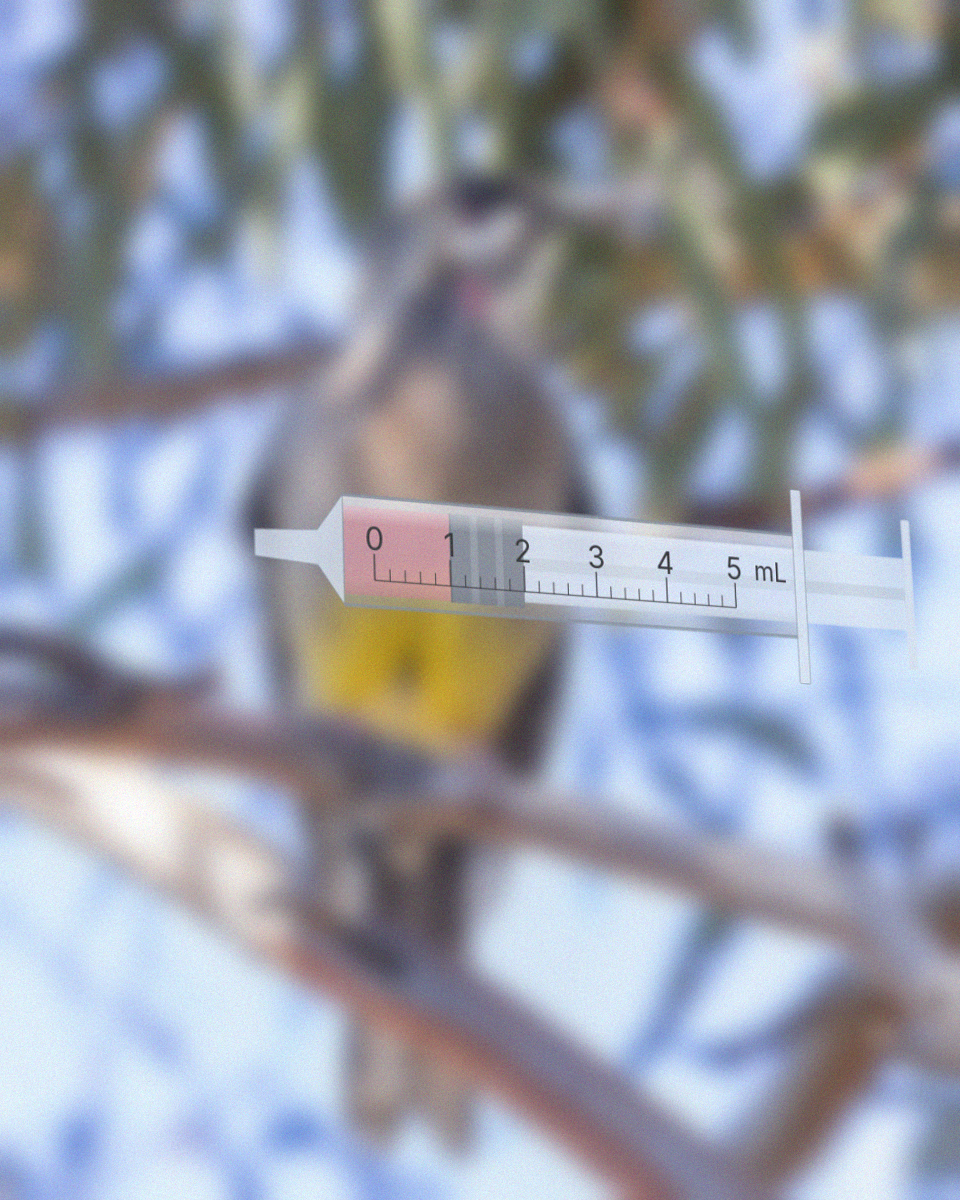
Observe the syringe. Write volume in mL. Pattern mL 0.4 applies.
mL 1
